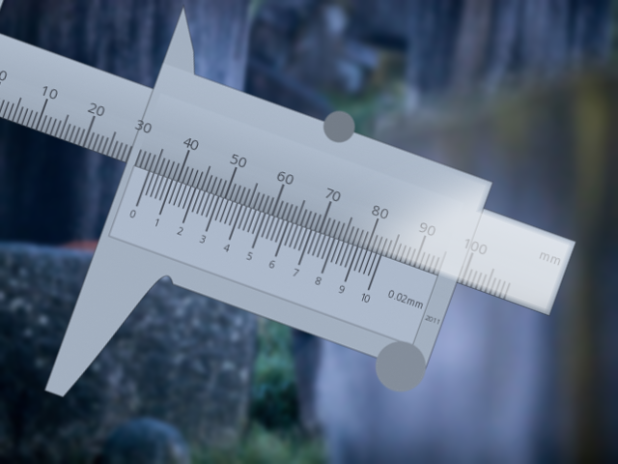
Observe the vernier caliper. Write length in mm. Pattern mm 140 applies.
mm 34.0
